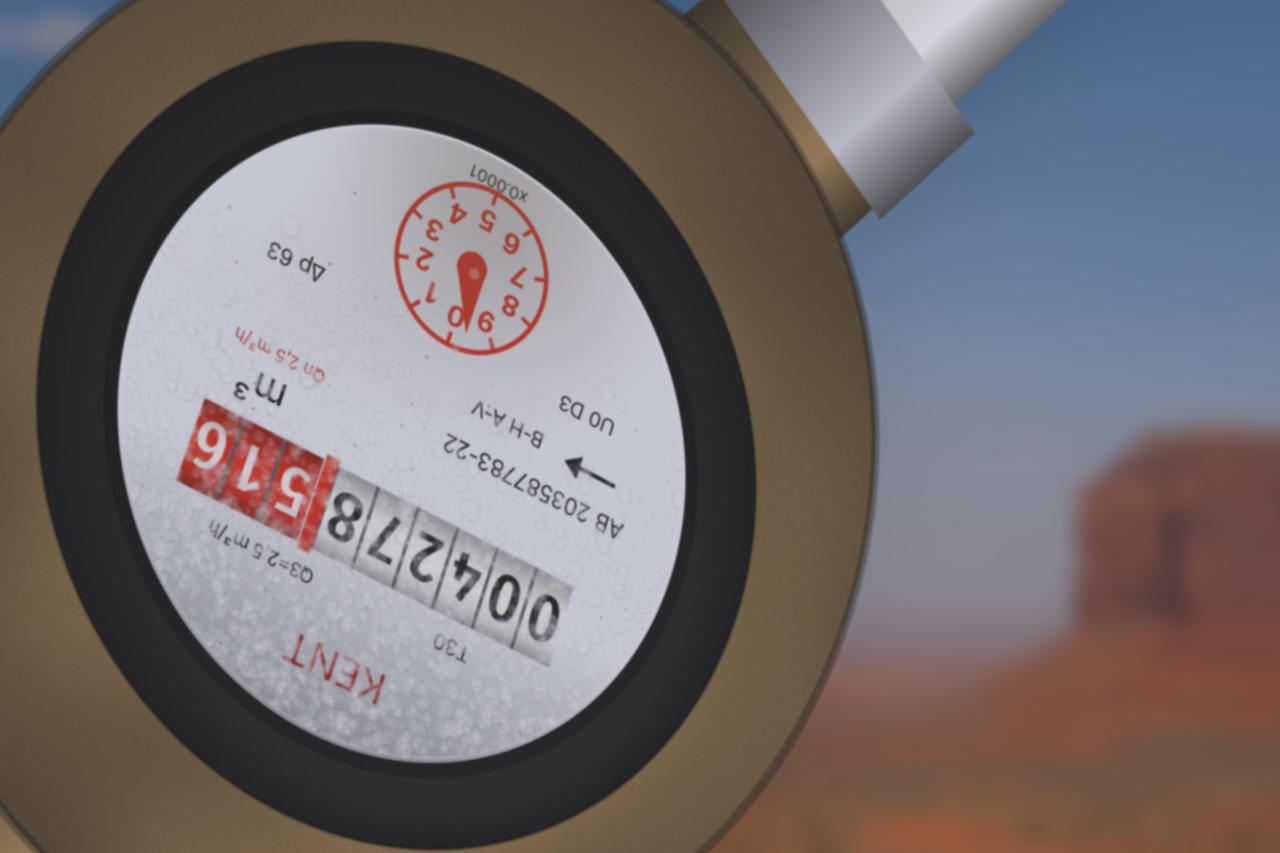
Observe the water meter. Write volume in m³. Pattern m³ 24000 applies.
m³ 4278.5159
